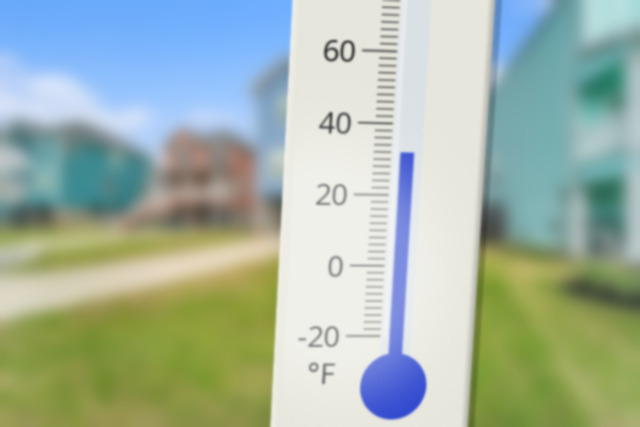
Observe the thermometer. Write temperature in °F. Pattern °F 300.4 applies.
°F 32
